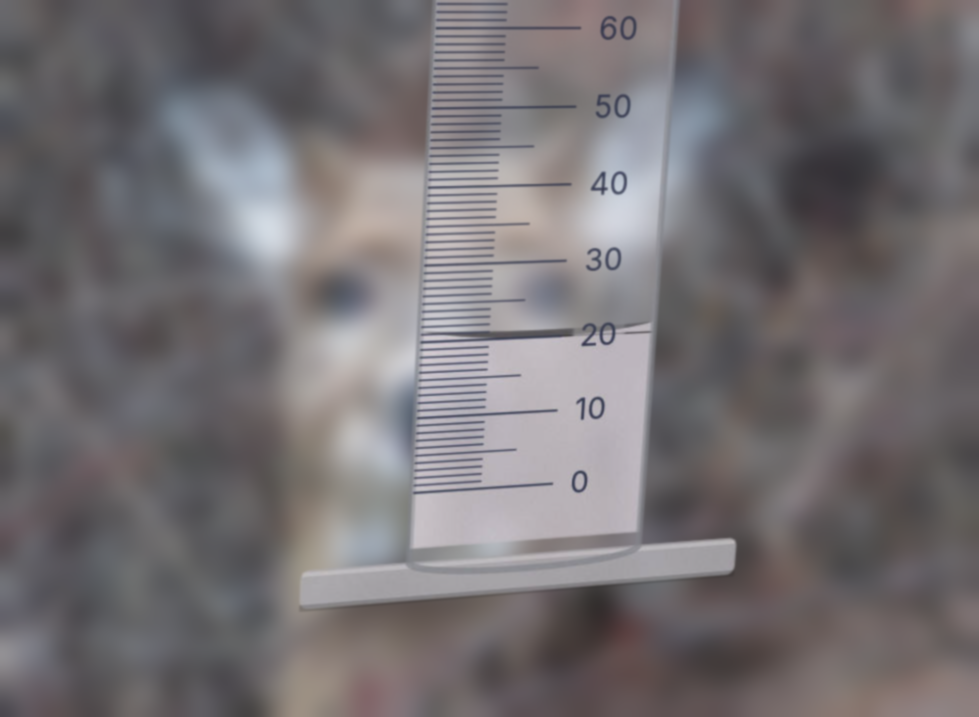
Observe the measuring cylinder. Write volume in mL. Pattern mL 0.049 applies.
mL 20
